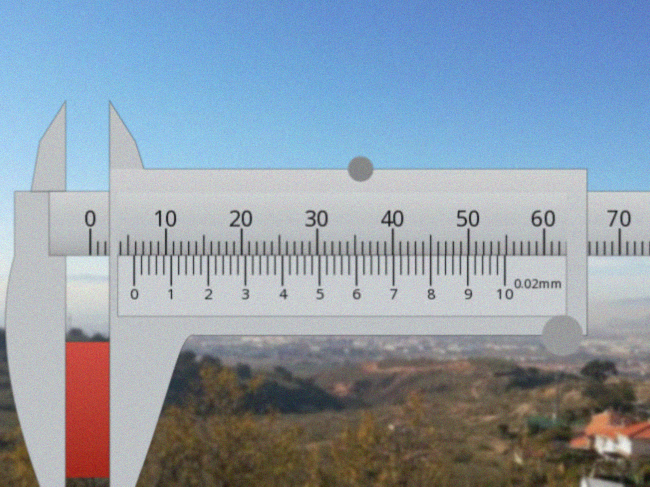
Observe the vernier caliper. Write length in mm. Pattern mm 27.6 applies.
mm 5.8
